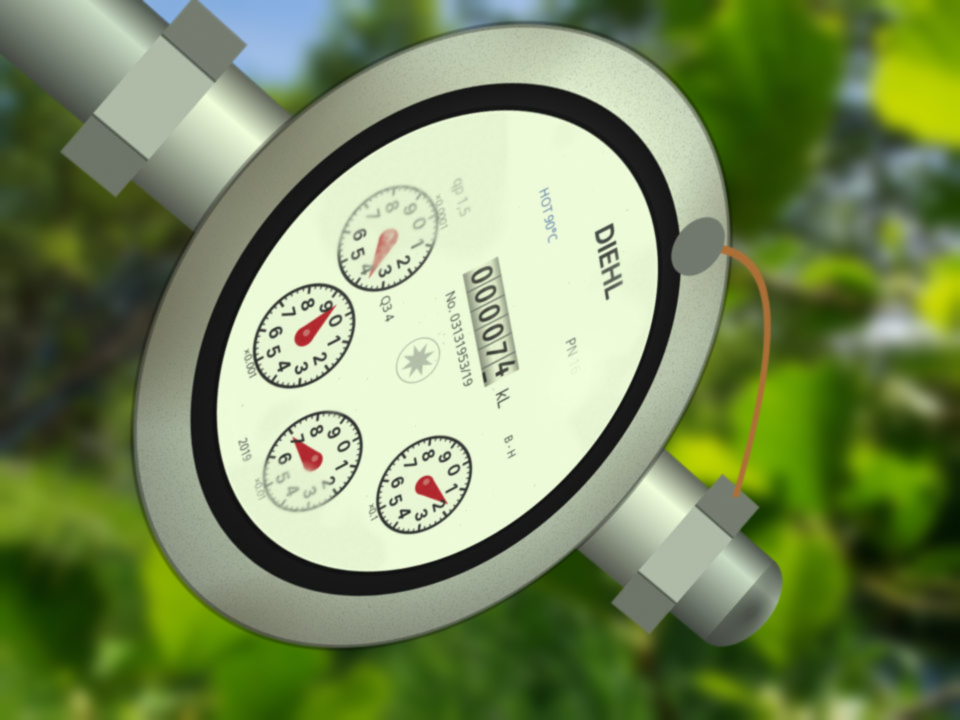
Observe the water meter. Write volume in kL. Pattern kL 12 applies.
kL 74.1693
